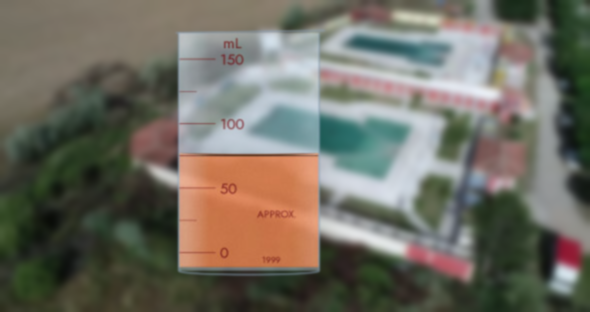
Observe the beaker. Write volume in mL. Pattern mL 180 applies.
mL 75
